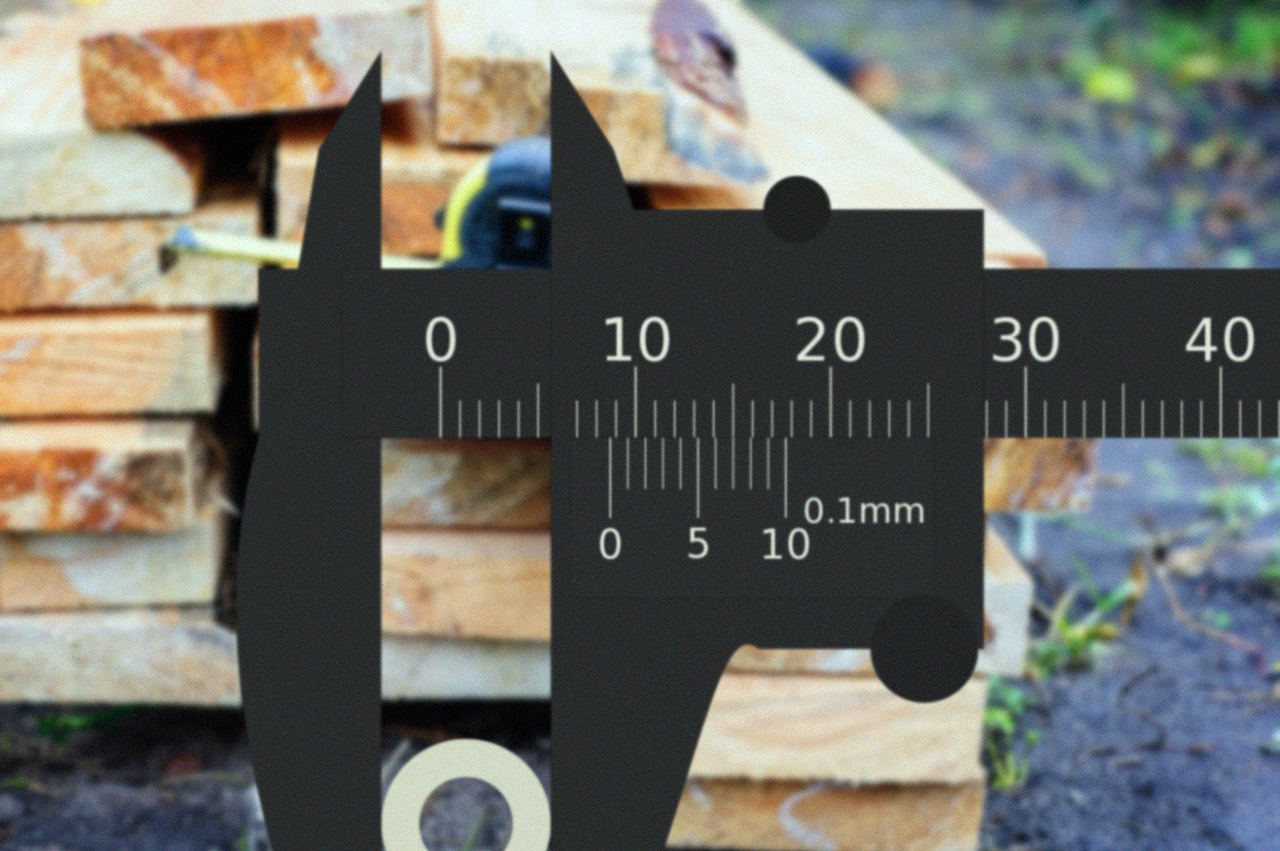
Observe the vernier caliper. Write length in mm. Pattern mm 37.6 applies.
mm 8.7
